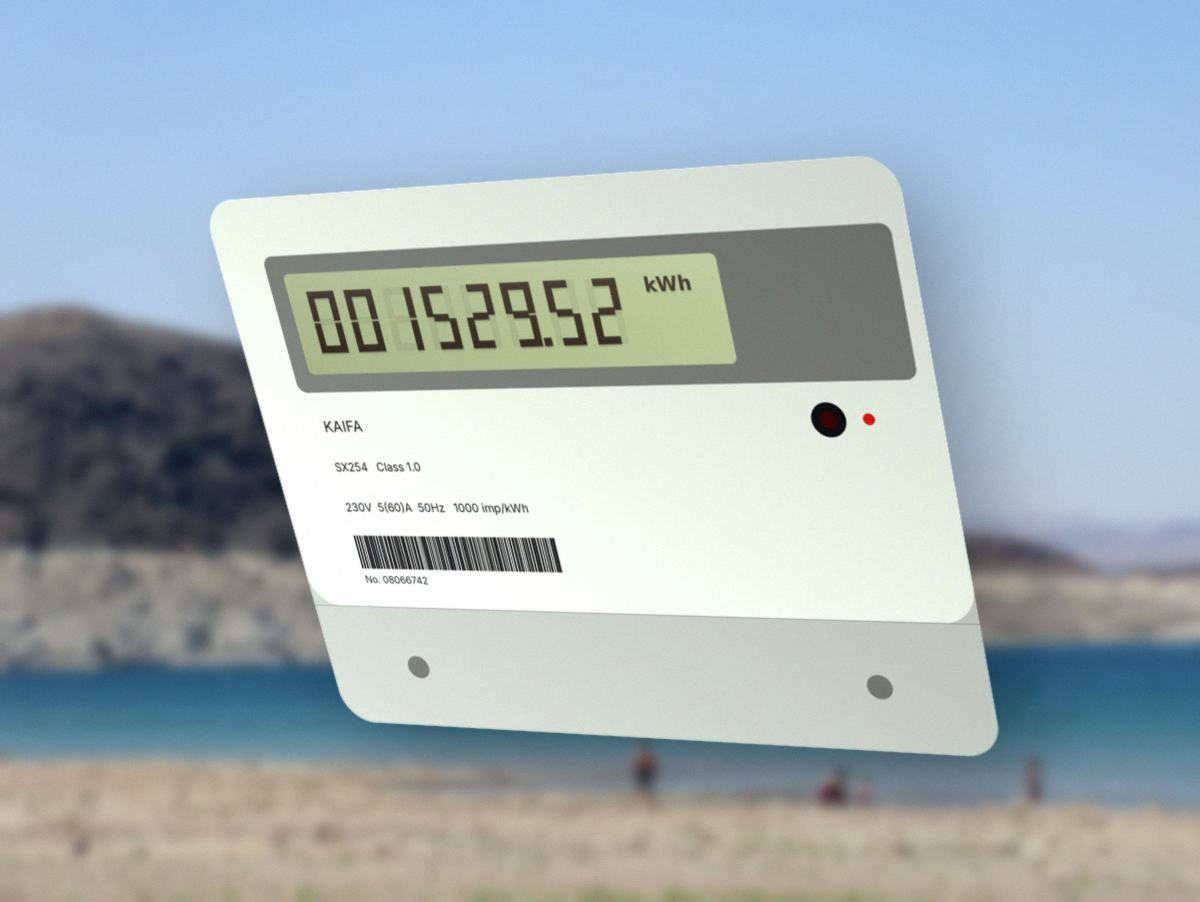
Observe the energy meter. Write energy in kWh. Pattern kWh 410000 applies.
kWh 1529.52
